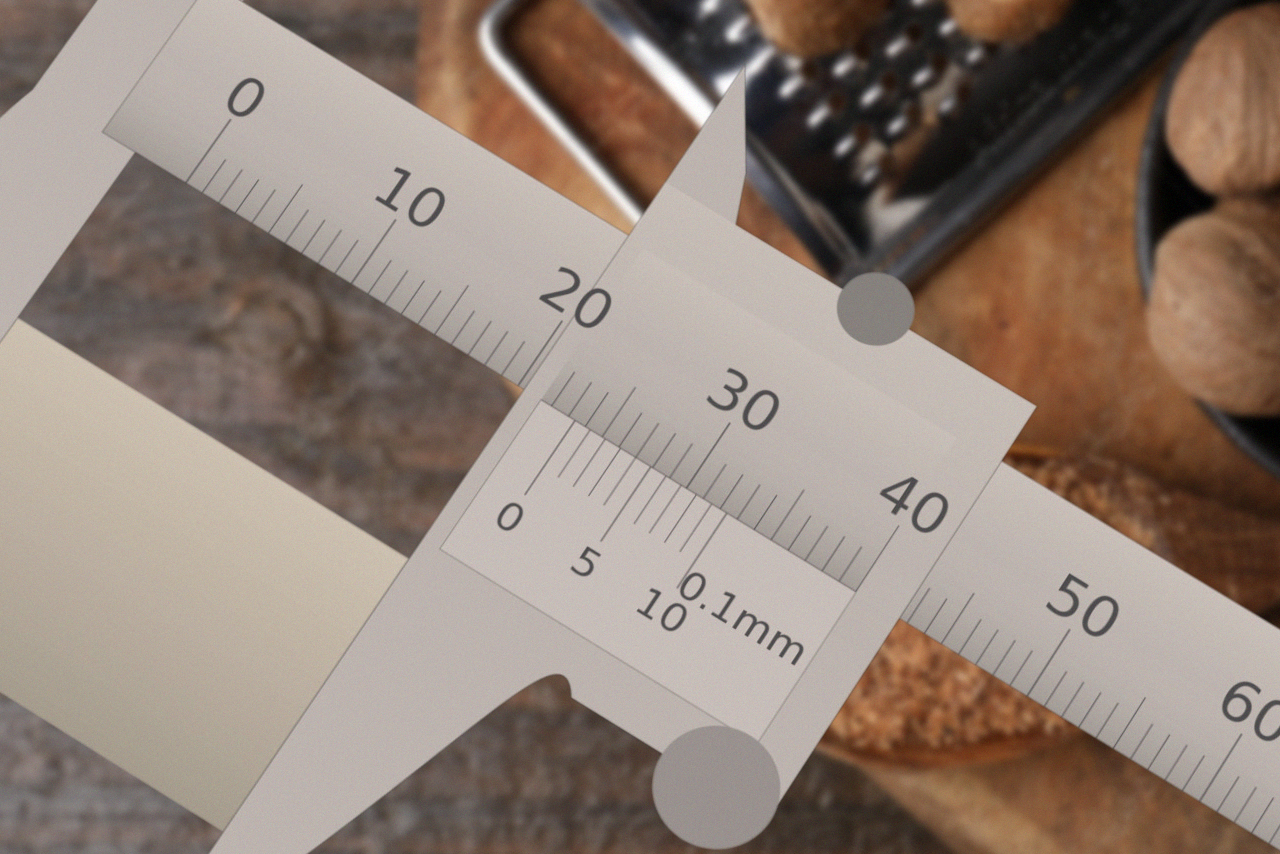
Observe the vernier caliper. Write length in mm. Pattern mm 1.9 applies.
mm 23.4
